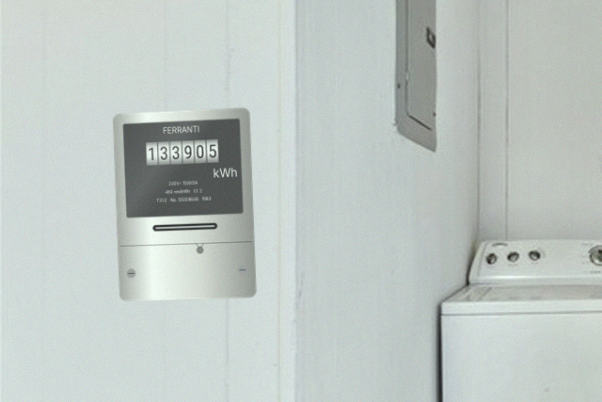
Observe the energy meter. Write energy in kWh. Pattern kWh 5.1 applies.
kWh 133905
